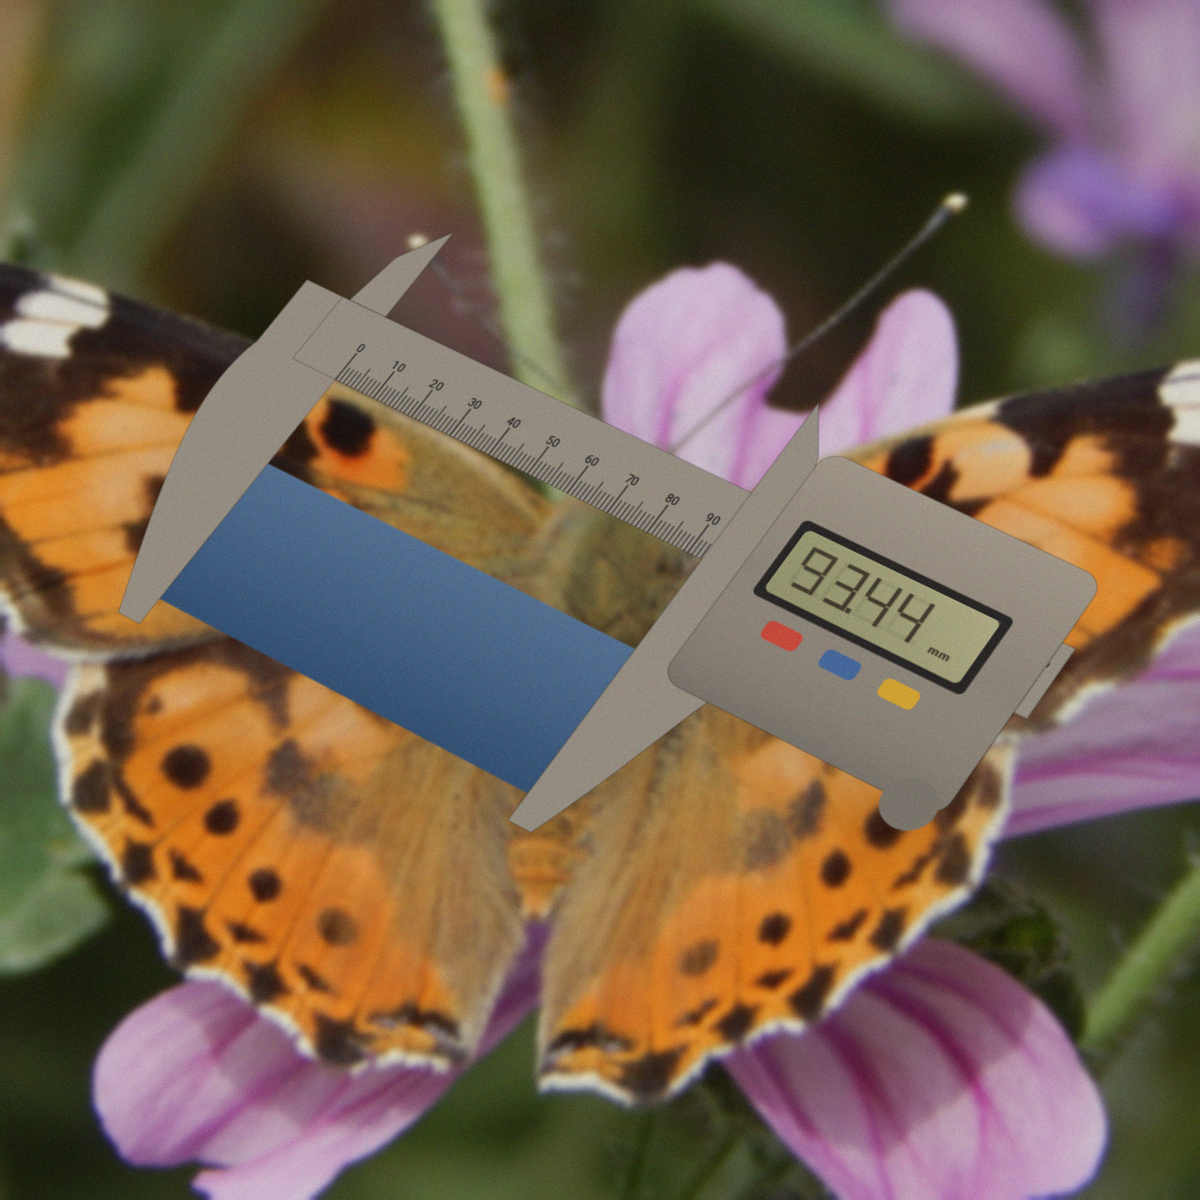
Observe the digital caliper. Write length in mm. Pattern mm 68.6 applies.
mm 93.44
